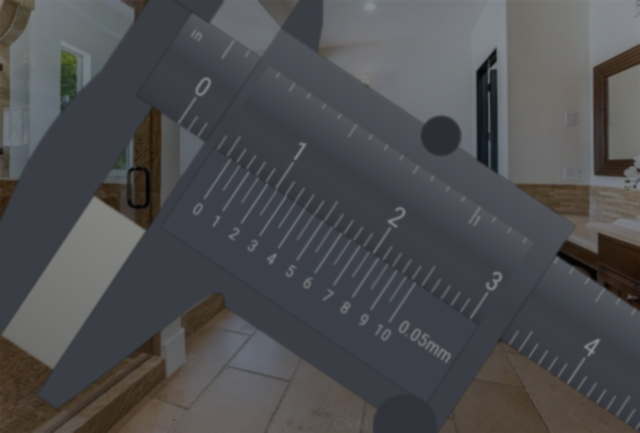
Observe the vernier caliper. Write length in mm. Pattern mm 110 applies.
mm 5.4
